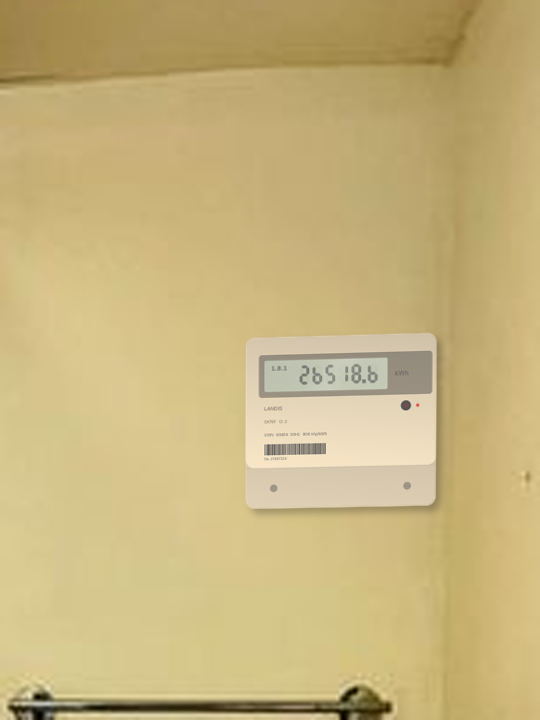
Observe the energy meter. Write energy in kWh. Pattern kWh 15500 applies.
kWh 26518.6
